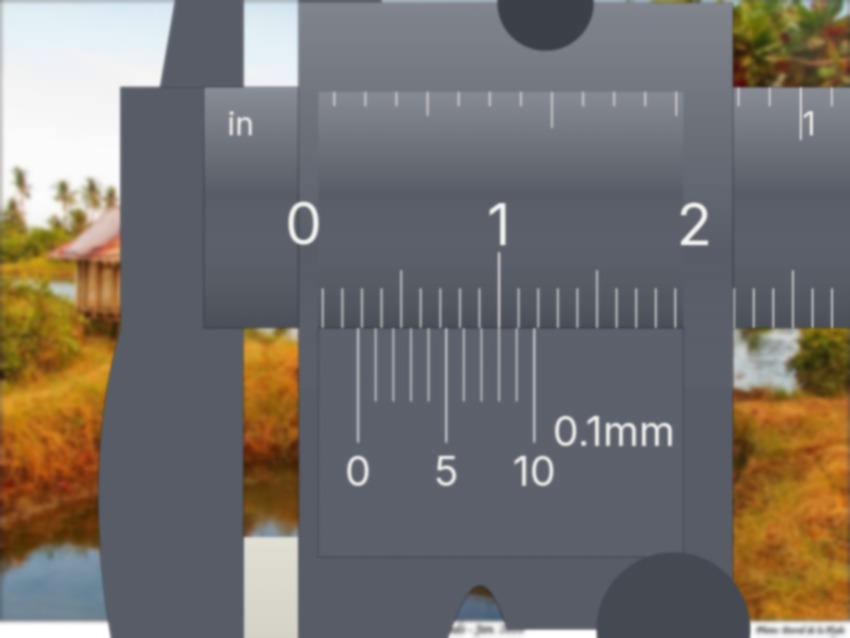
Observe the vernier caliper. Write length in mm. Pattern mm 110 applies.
mm 2.8
